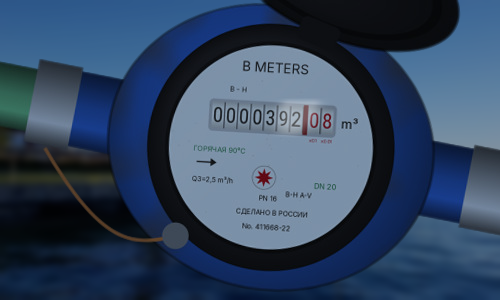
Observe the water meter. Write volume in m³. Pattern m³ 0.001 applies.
m³ 392.08
